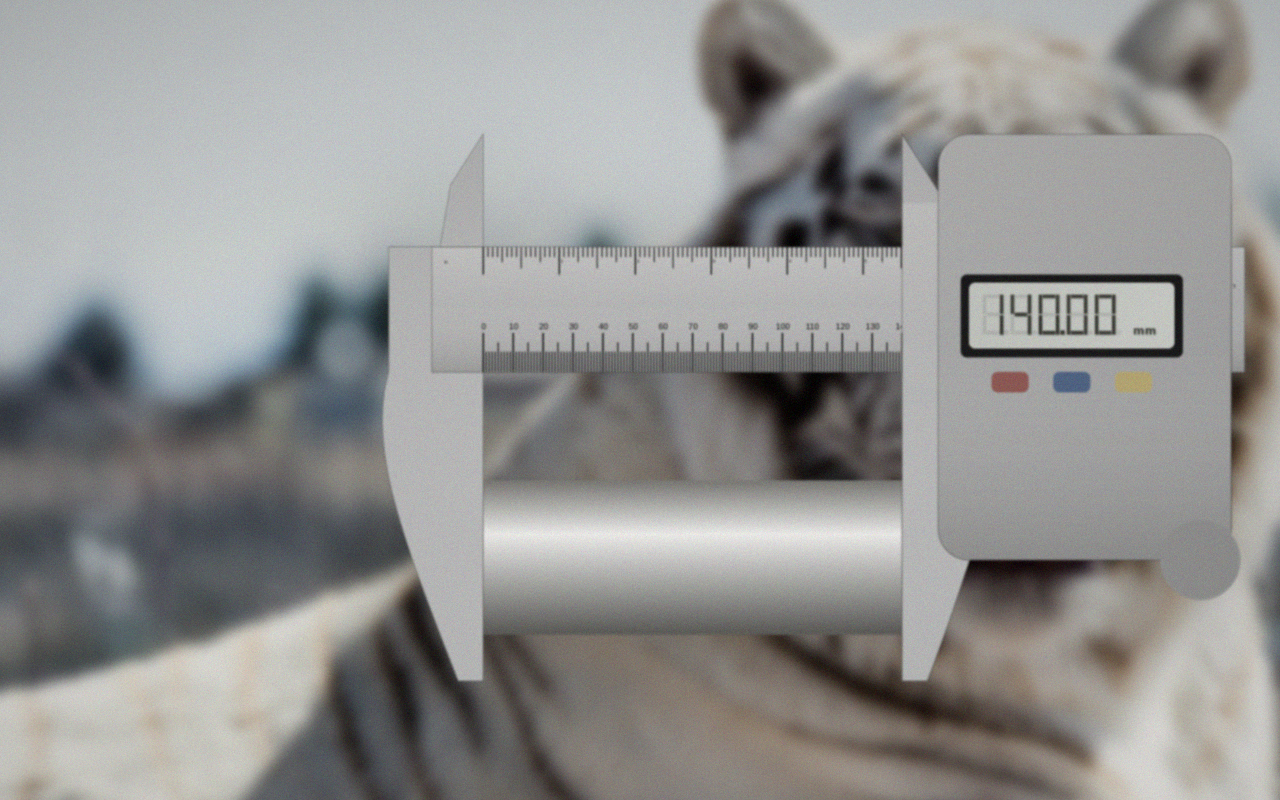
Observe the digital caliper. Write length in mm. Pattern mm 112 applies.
mm 140.00
